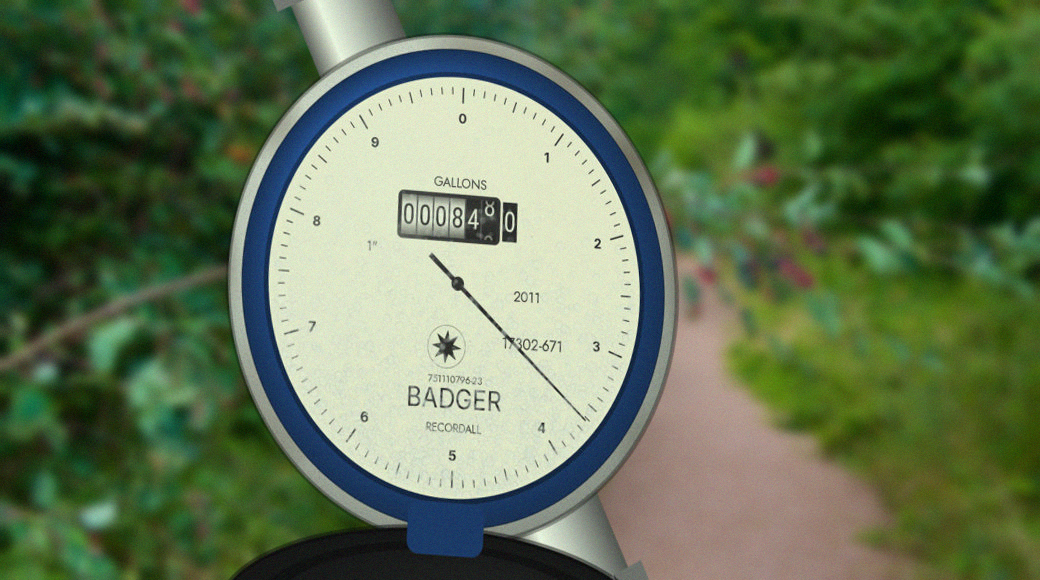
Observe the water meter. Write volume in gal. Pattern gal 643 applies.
gal 8483.6
